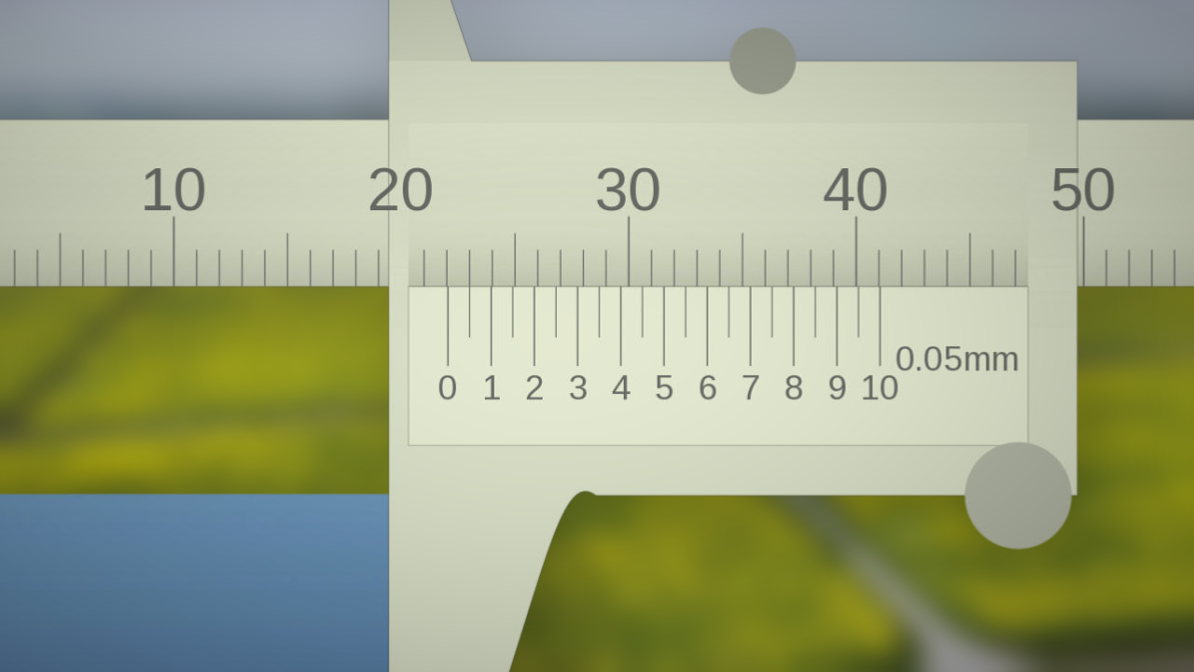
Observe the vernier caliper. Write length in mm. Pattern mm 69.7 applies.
mm 22.05
